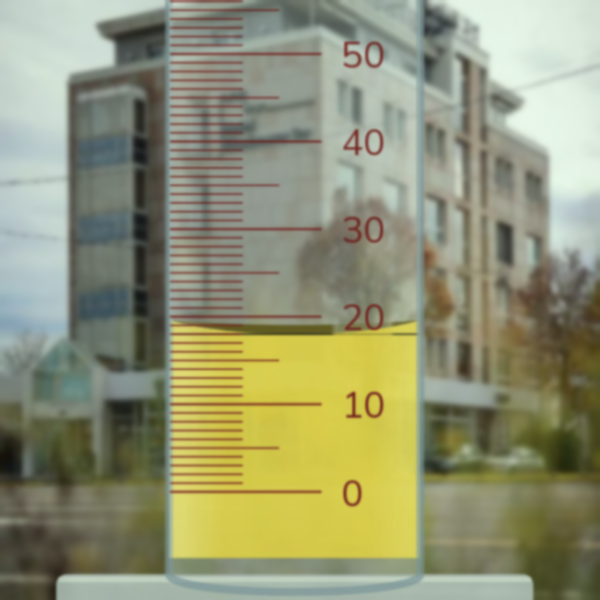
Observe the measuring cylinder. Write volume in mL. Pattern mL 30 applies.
mL 18
